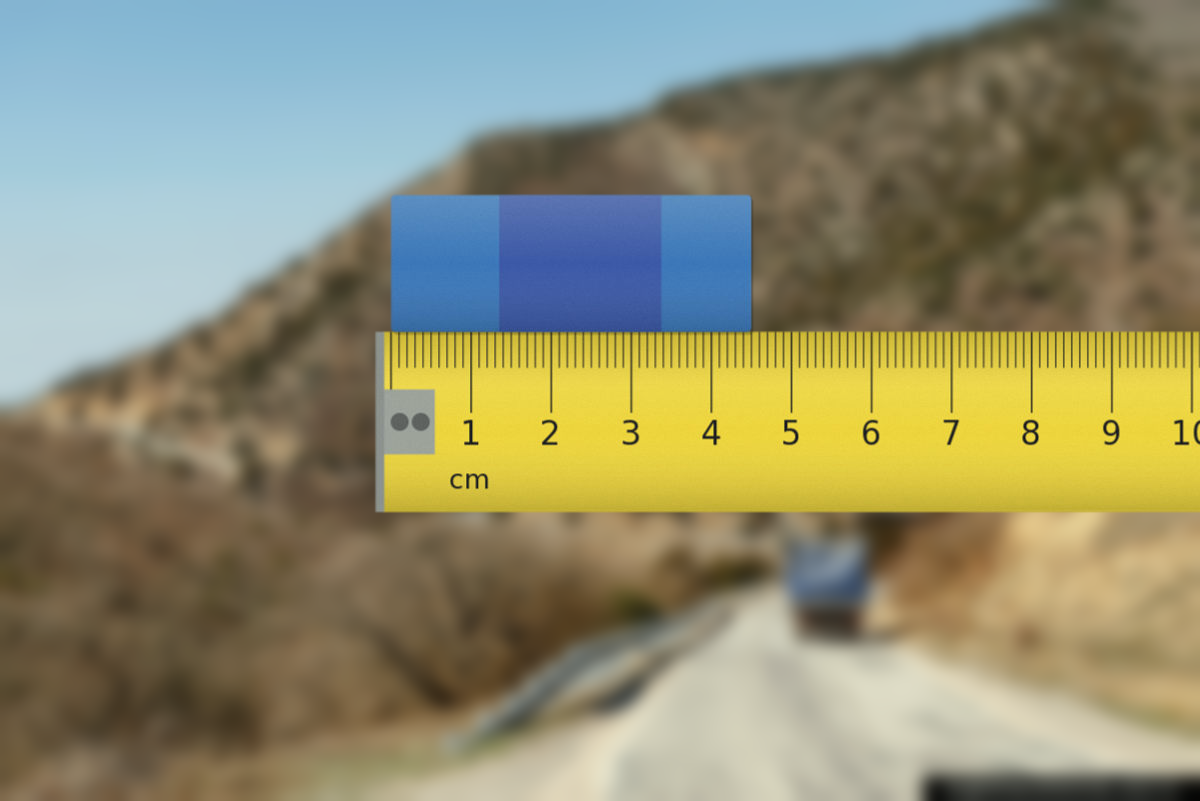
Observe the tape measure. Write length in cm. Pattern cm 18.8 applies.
cm 4.5
